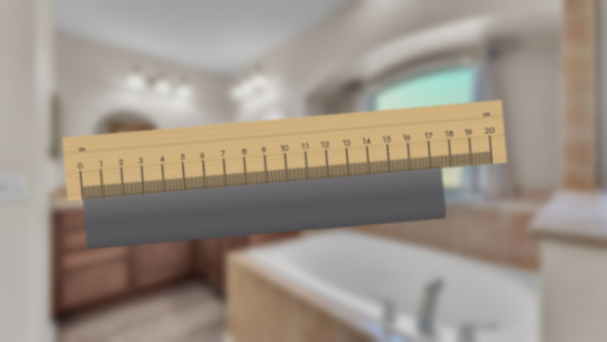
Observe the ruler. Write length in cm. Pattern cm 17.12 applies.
cm 17.5
